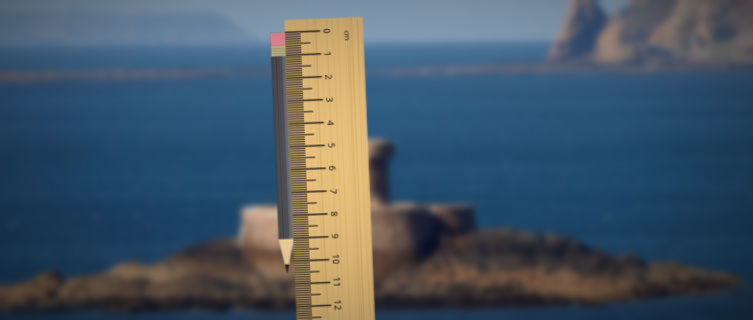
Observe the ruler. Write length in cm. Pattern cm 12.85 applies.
cm 10.5
